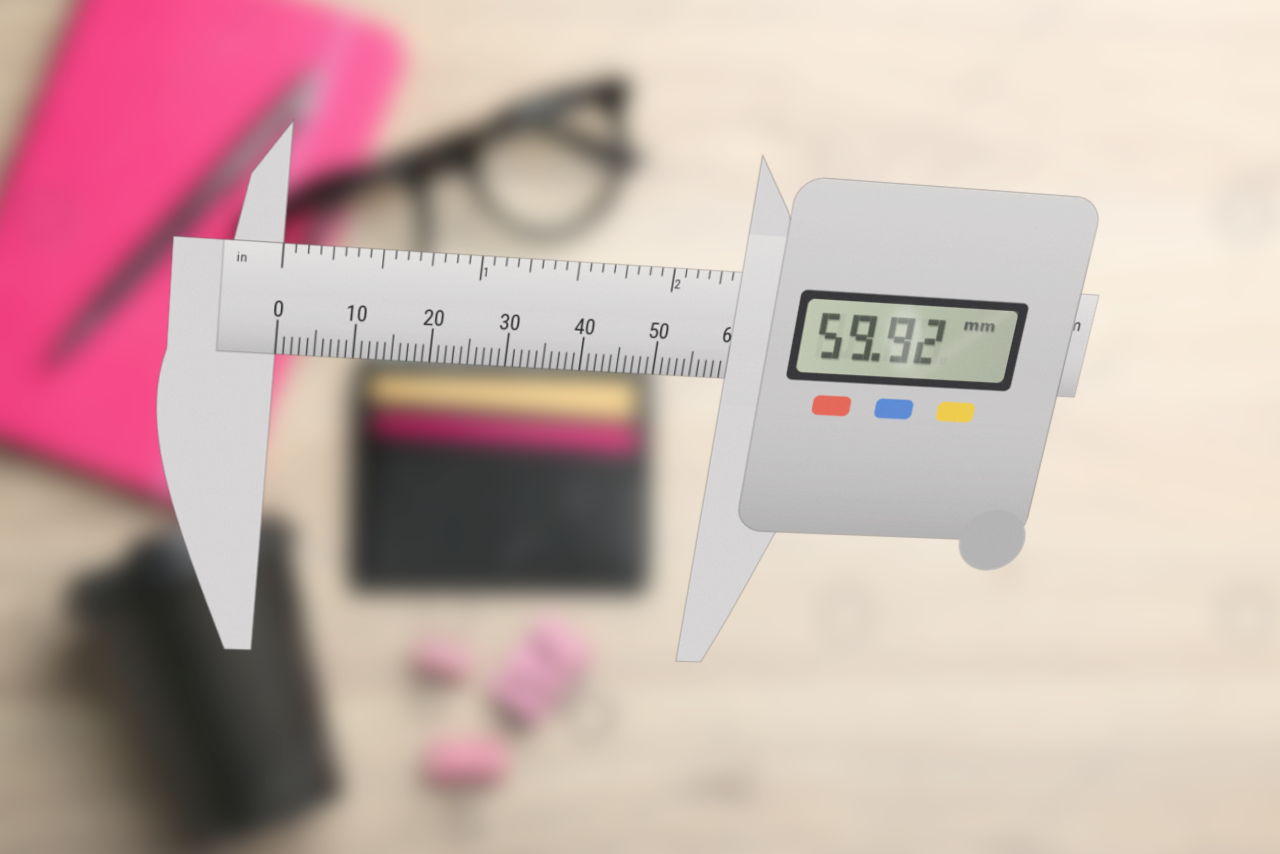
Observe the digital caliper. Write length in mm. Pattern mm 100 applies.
mm 59.92
